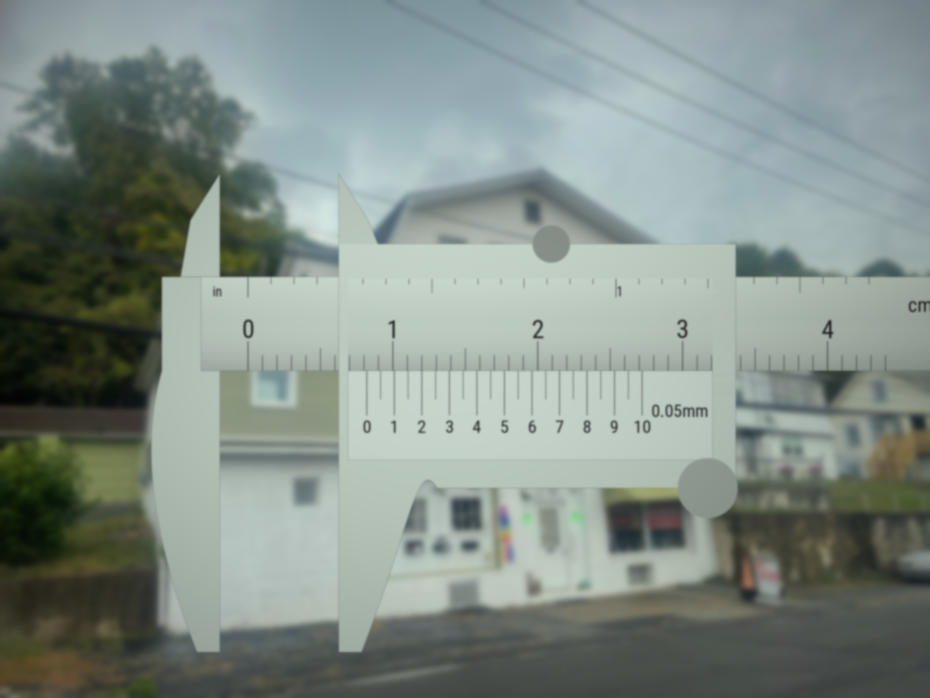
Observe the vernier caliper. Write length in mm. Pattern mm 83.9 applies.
mm 8.2
